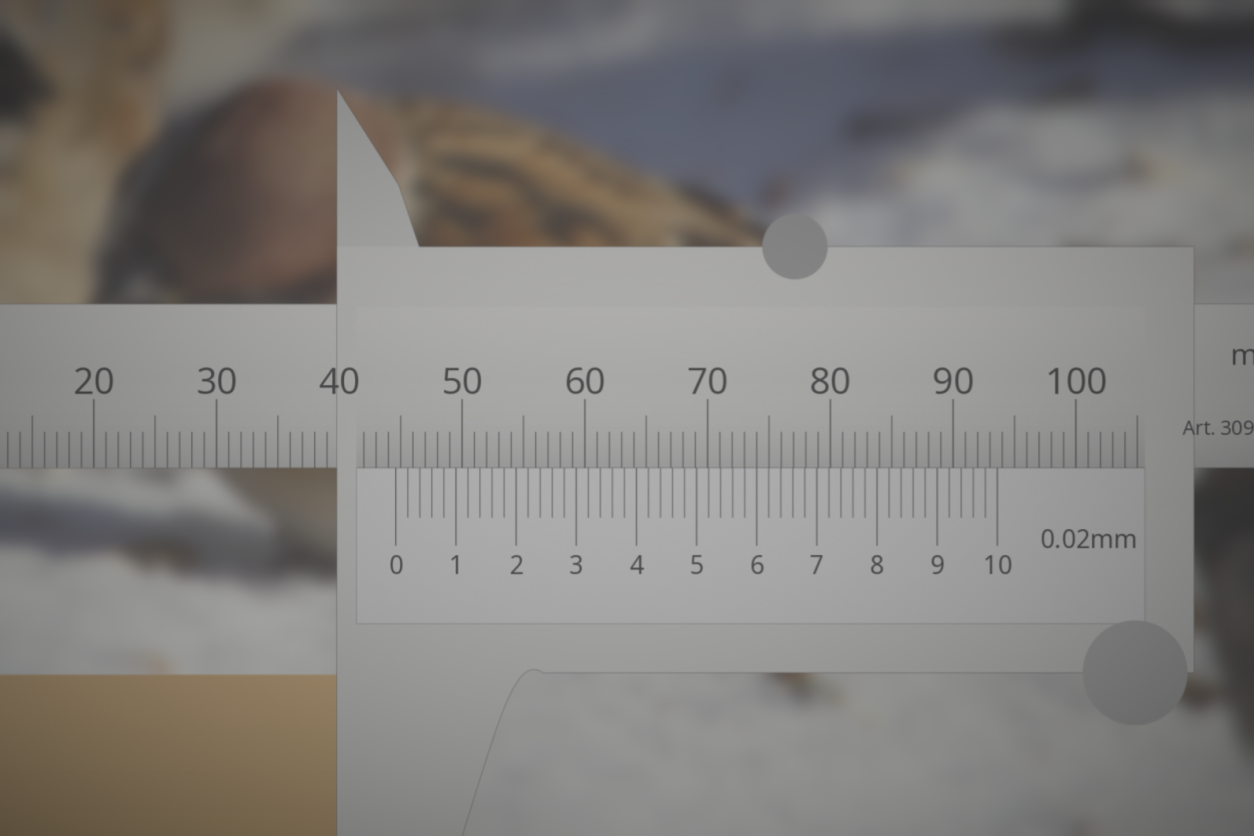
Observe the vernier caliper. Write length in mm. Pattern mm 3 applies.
mm 44.6
